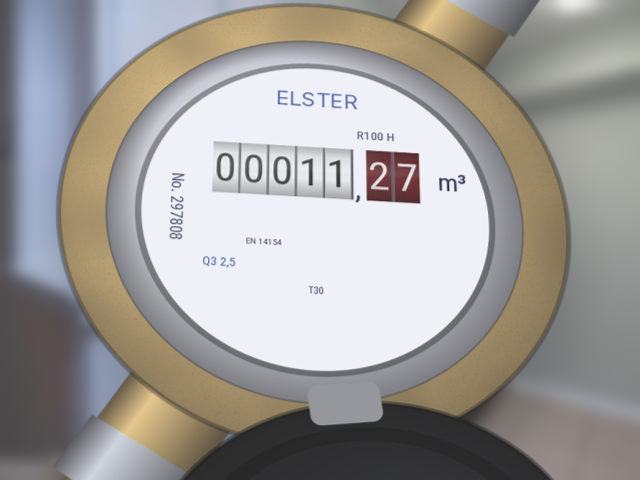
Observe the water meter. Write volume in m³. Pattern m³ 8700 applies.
m³ 11.27
